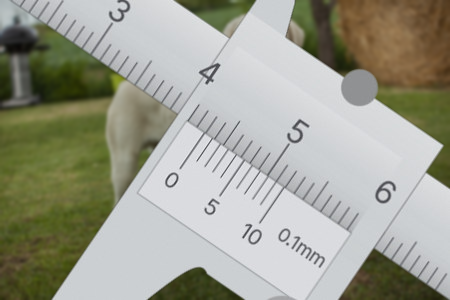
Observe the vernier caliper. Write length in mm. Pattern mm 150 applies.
mm 42.9
